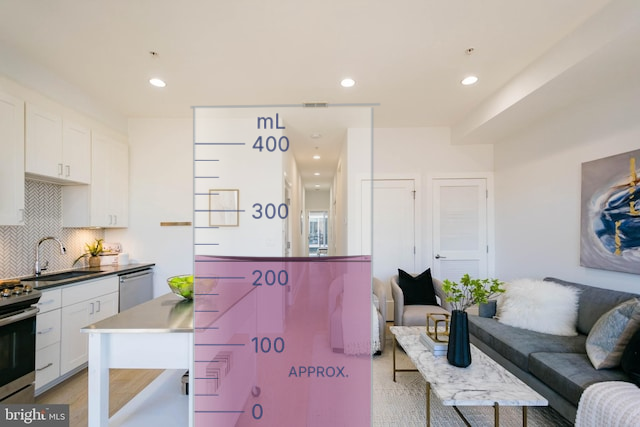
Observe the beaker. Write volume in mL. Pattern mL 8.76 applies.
mL 225
